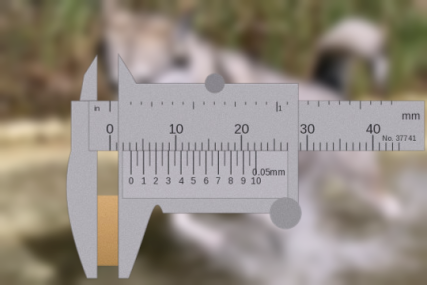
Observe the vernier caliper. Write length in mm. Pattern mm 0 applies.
mm 3.2
